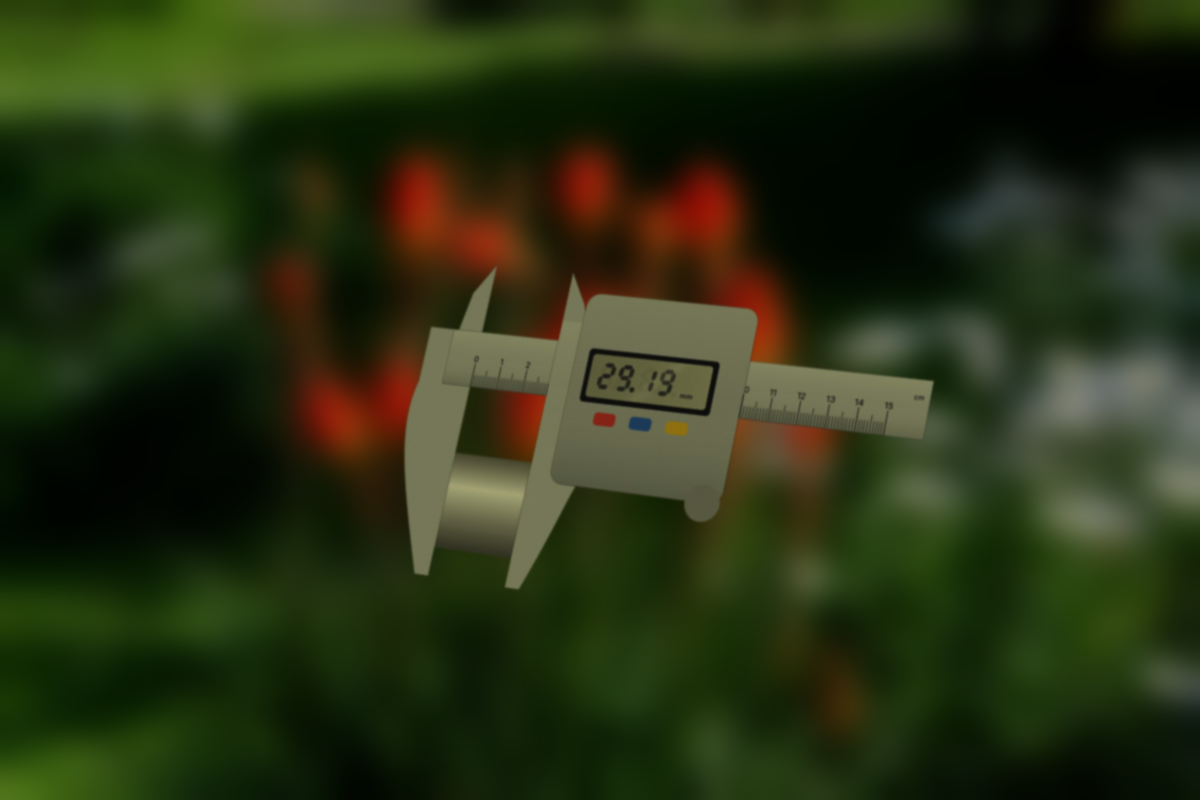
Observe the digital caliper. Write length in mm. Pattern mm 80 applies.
mm 29.19
